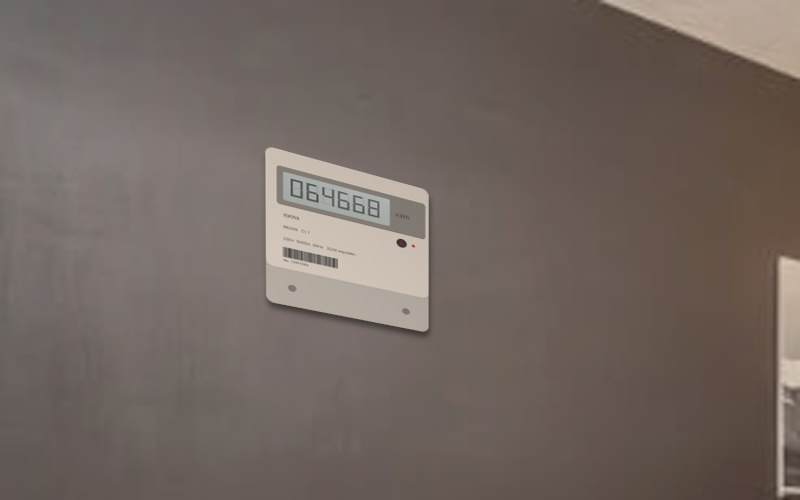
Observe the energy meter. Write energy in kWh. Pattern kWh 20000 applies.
kWh 64668
